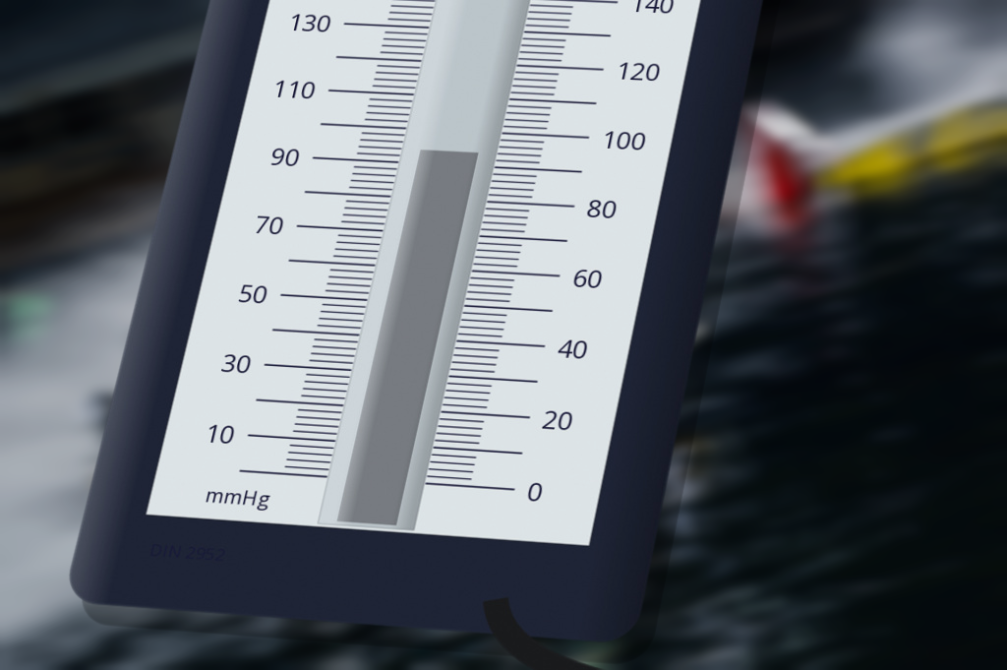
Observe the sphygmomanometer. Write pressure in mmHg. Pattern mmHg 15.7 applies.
mmHg 94
